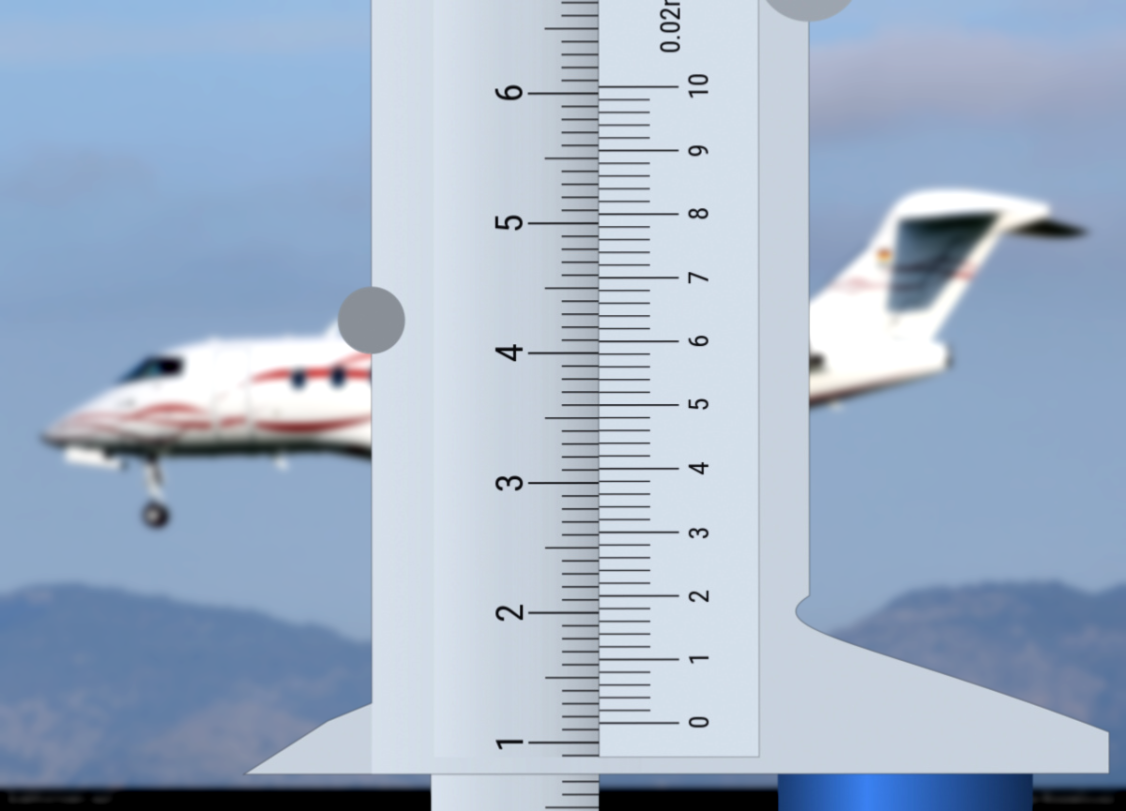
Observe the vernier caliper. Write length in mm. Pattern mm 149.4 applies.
mm 11.5
